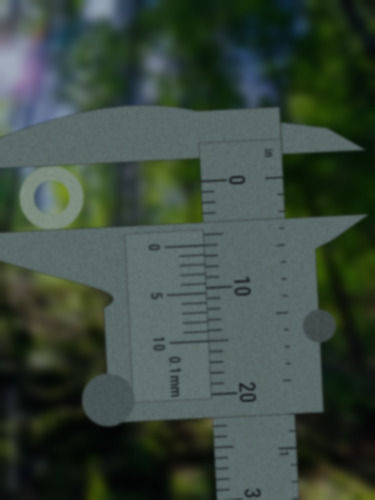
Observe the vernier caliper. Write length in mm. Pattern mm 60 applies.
mm 6.0
